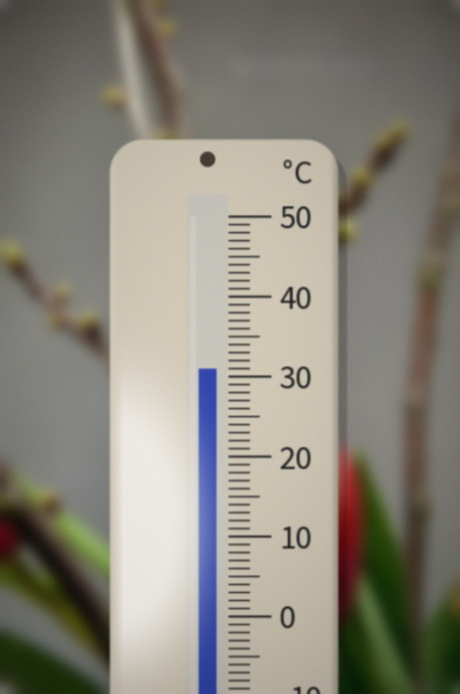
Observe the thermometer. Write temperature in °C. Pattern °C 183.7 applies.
°C 31
